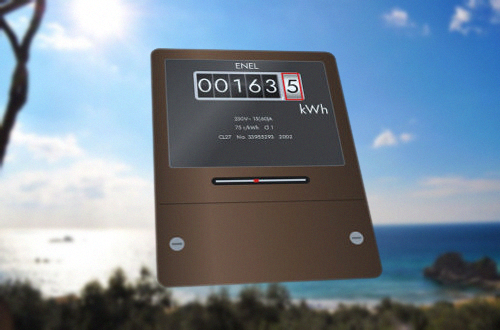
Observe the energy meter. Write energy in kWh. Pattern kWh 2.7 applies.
kWh 163.5
